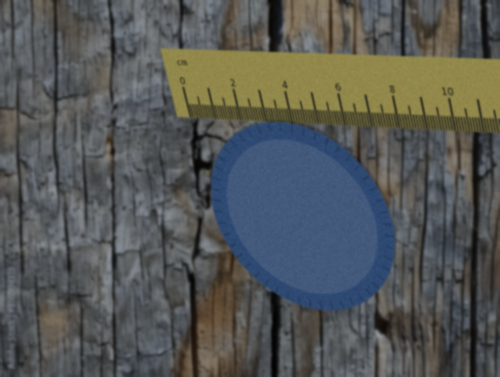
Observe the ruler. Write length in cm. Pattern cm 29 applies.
cm 7
